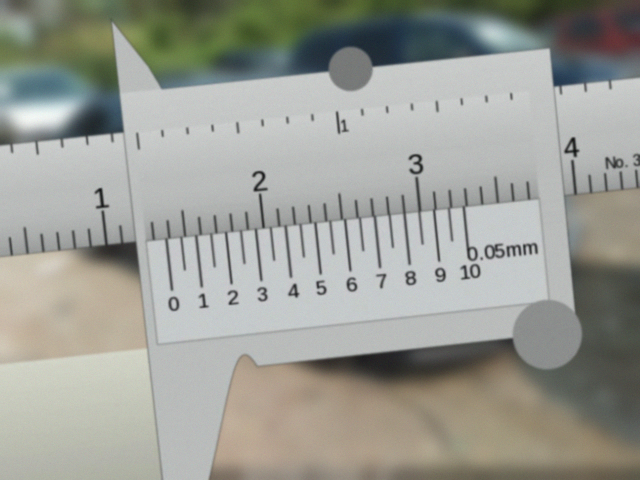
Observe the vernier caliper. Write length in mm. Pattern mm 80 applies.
mm 13.8
